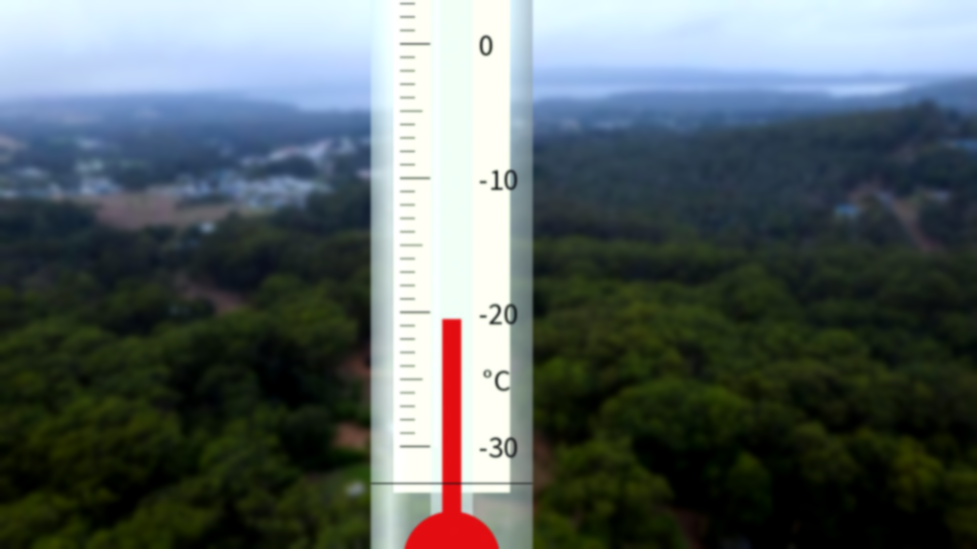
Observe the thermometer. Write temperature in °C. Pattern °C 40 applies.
°C -20.5
